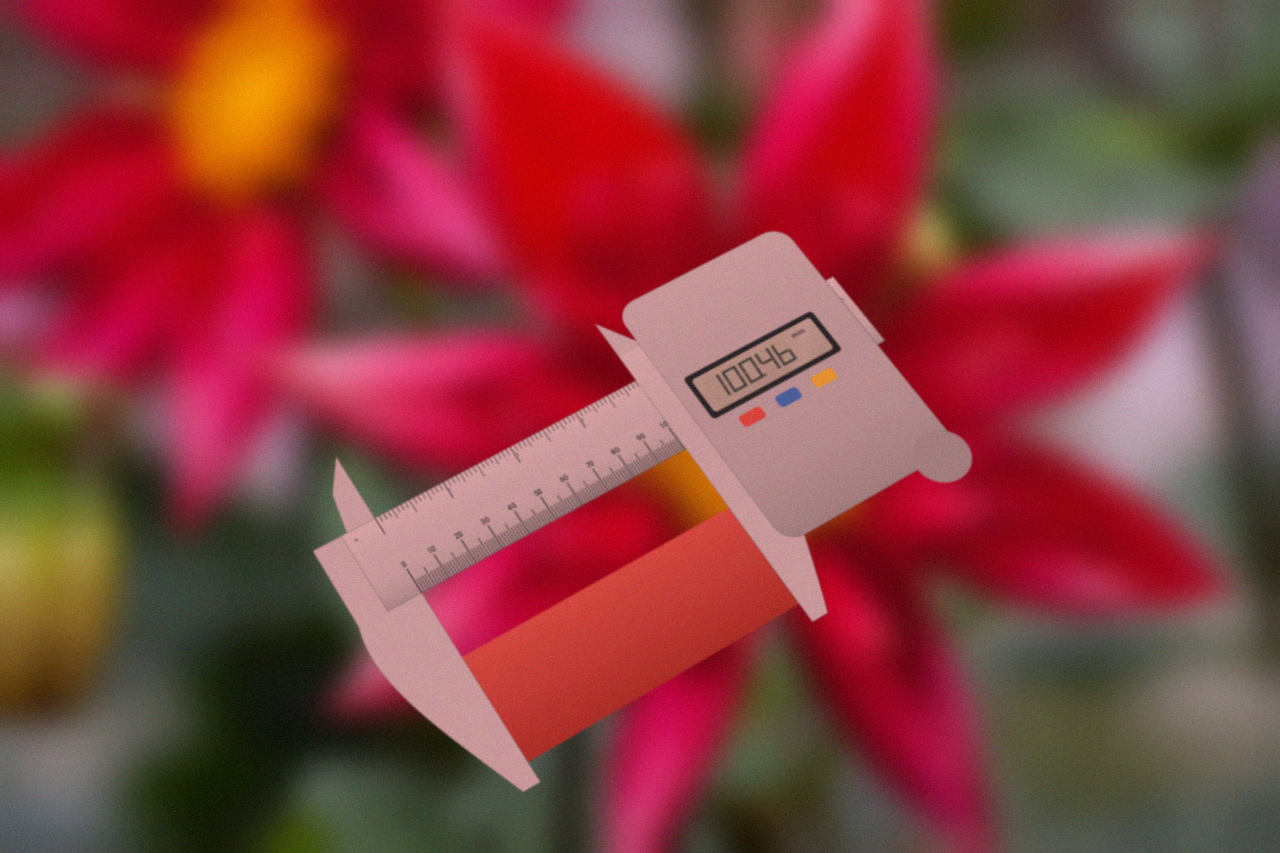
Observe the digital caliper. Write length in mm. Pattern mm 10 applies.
mm 100.46
